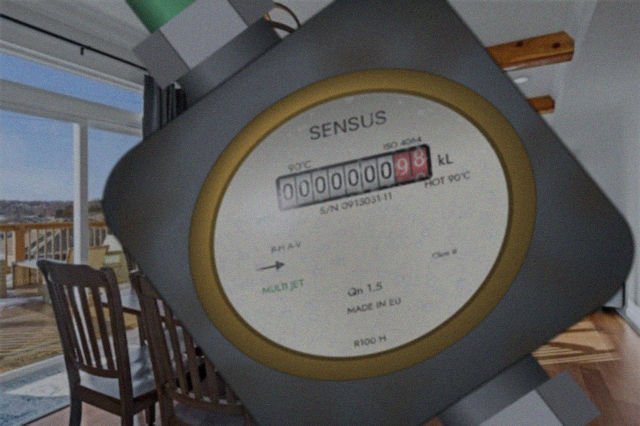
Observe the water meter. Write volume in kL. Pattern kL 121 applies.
kL 0.98
